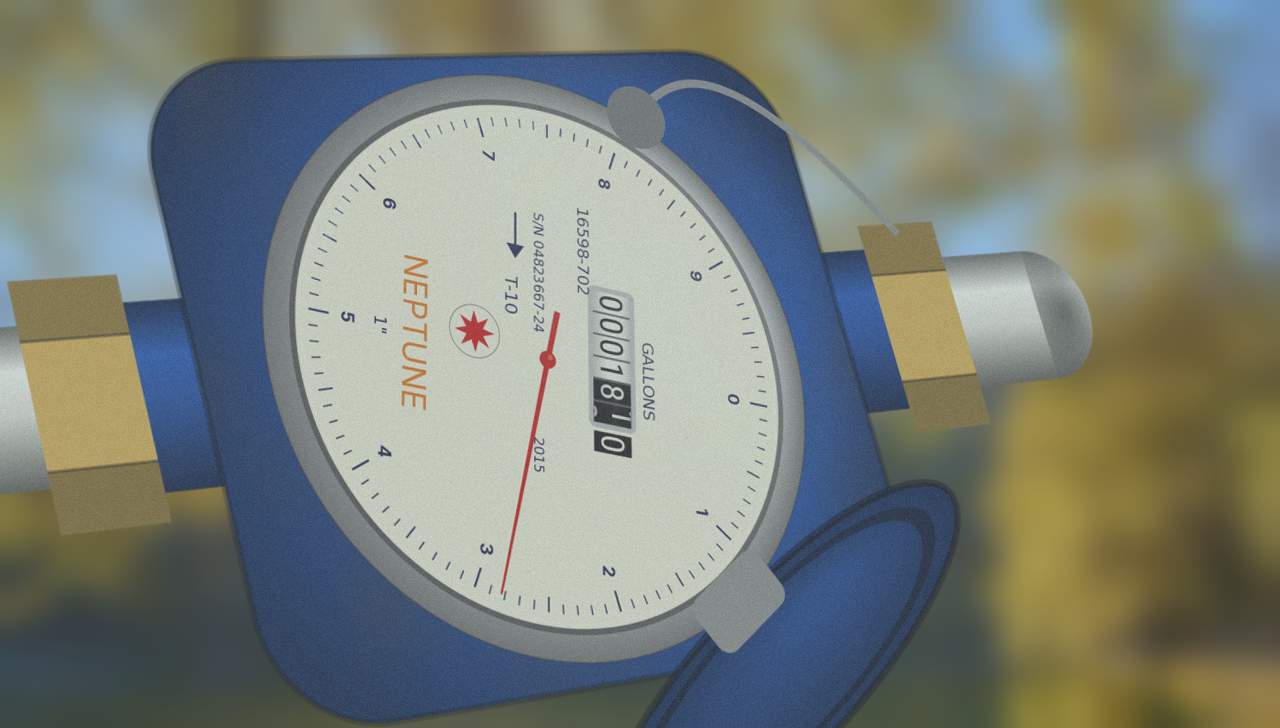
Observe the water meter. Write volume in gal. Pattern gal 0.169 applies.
gal 1812.8
